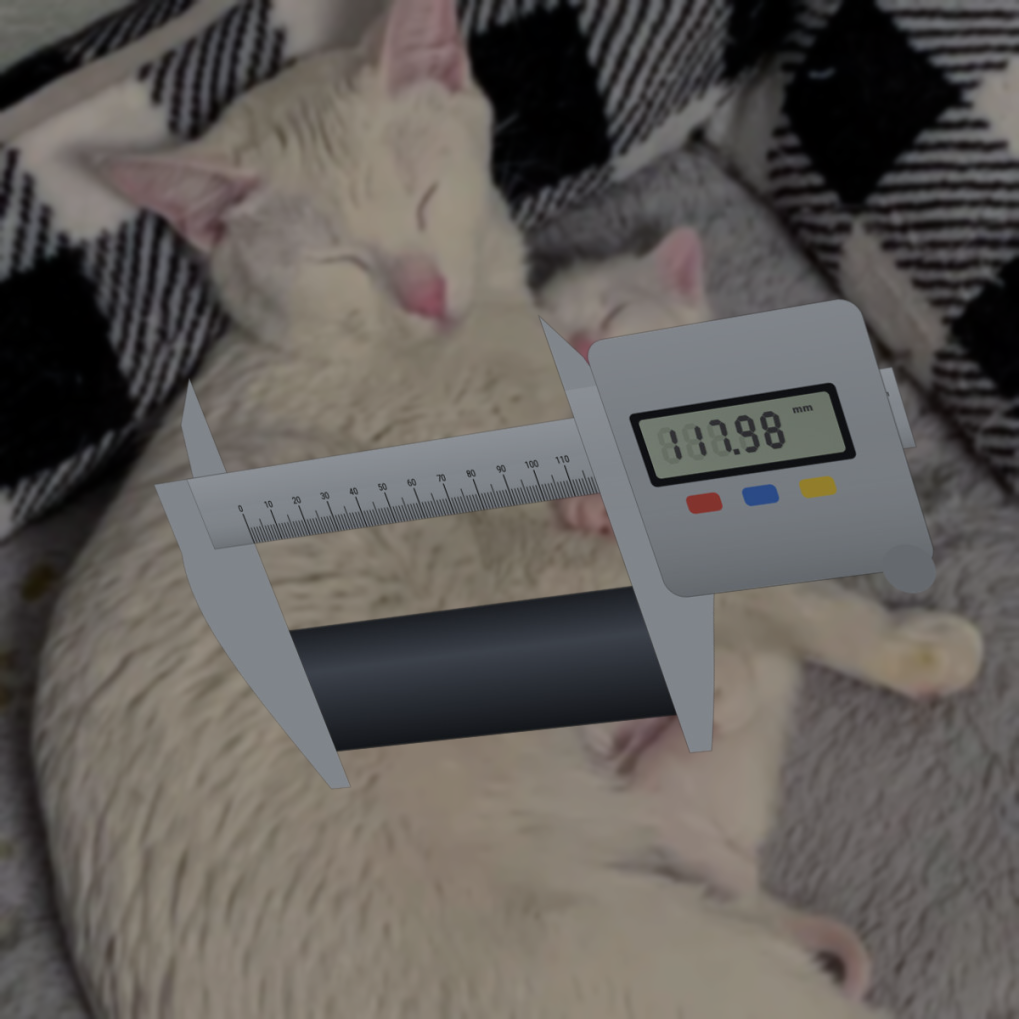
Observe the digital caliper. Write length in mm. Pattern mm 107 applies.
mm 117.98
